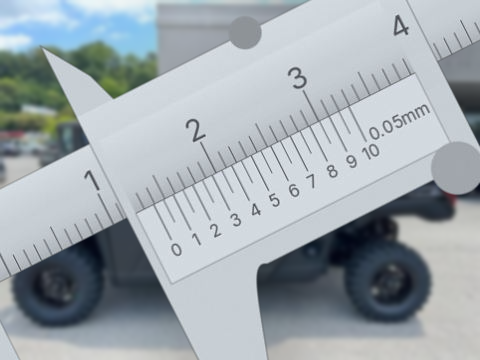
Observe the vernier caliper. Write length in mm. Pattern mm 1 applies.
mm 13.9
